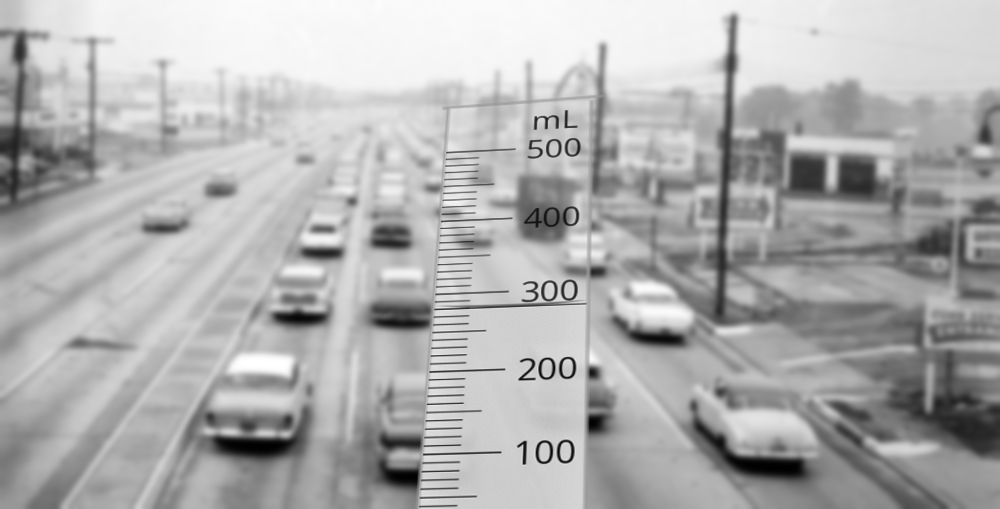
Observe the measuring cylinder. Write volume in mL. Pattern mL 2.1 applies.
mL 280
